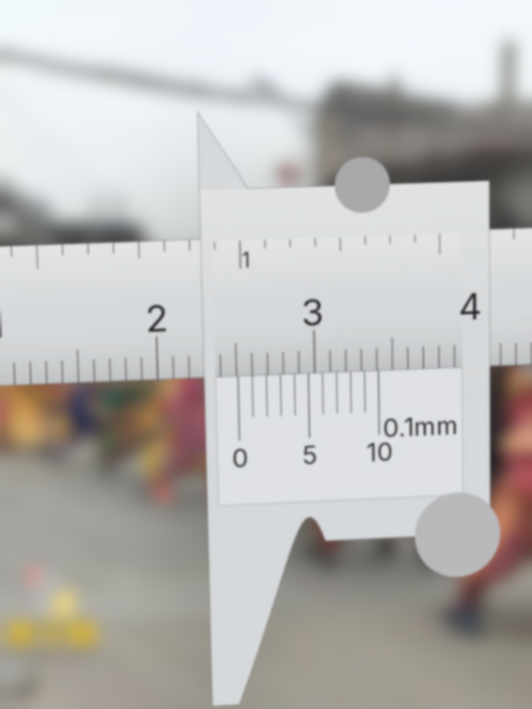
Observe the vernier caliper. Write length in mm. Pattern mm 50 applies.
mm 25.1
